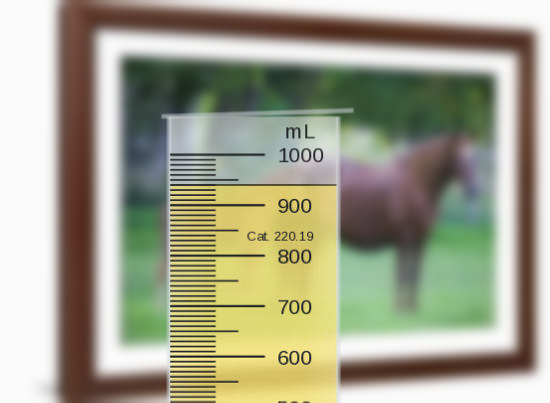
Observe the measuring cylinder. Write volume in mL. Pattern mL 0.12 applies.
mL 940
